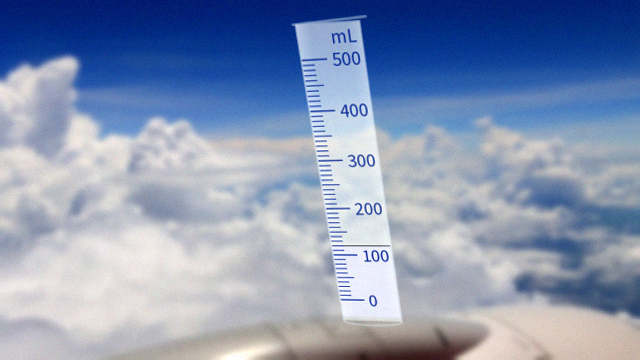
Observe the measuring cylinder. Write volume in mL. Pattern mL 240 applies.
mL 120
